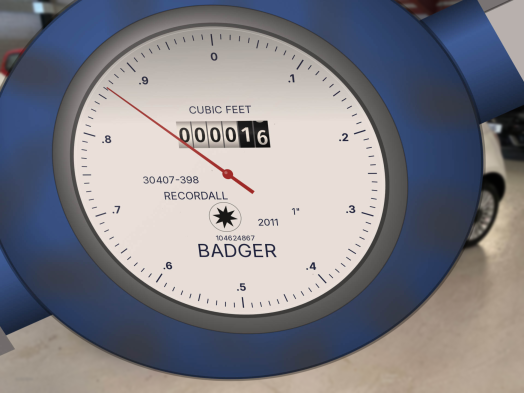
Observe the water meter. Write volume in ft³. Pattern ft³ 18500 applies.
ft³ 15.86
